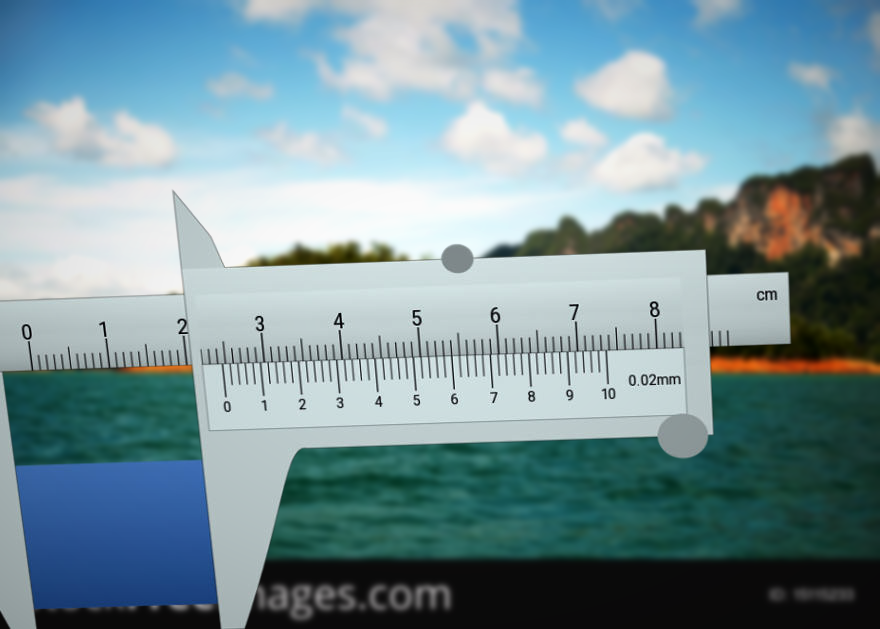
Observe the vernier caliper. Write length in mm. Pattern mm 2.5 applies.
mm 24.6
